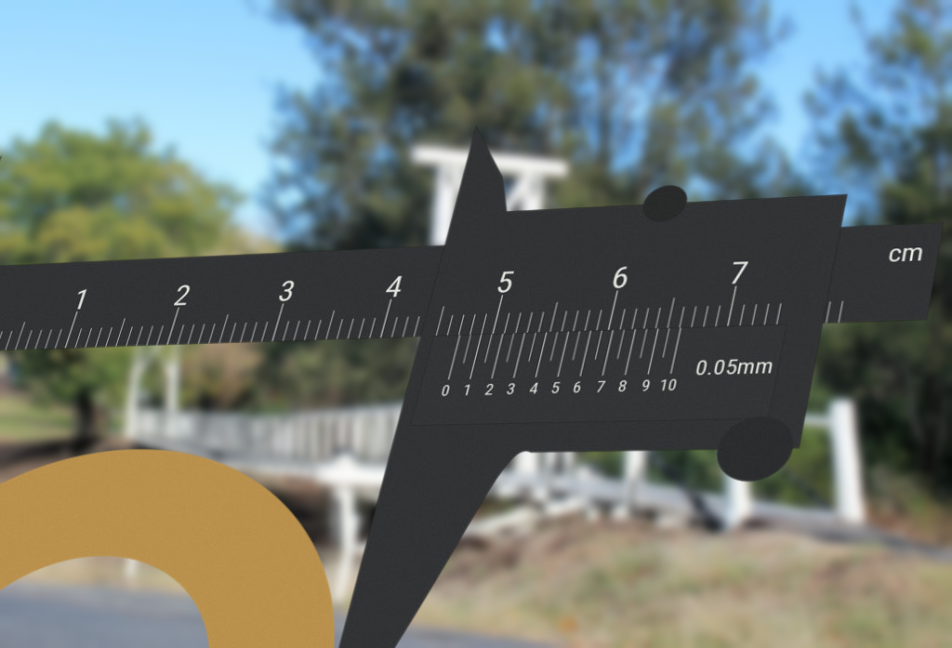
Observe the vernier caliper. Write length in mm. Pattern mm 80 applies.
mm 47.1
